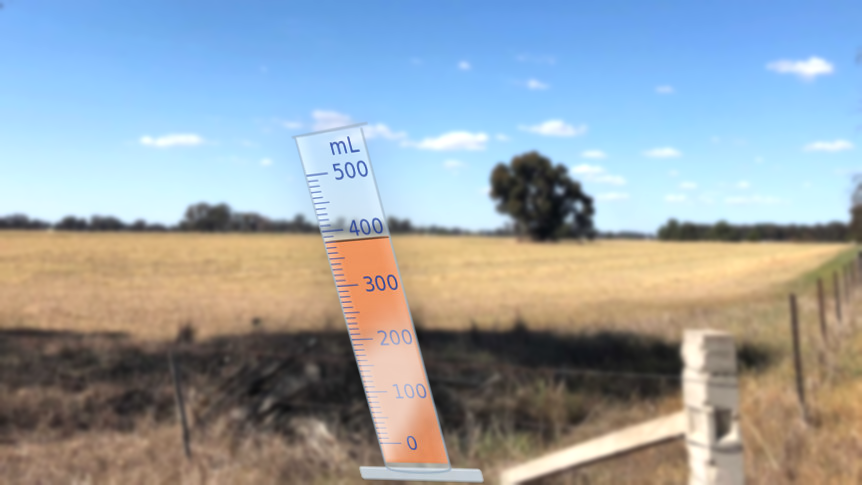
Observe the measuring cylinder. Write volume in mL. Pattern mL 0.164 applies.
mL 380
